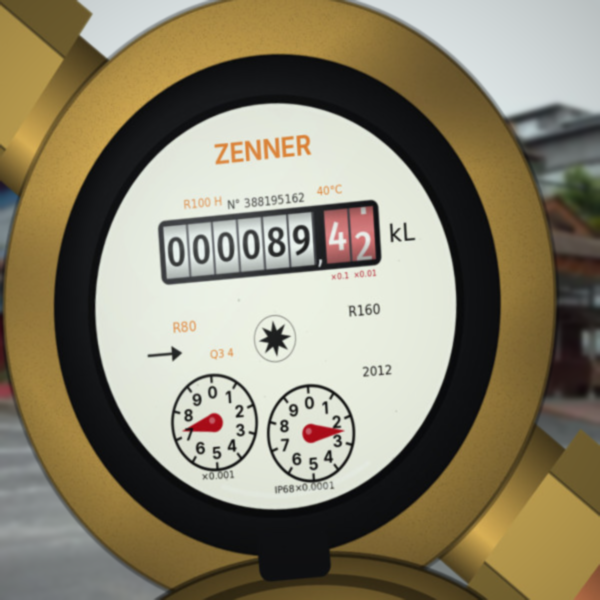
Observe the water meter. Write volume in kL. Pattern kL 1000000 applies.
kL 89.4172
